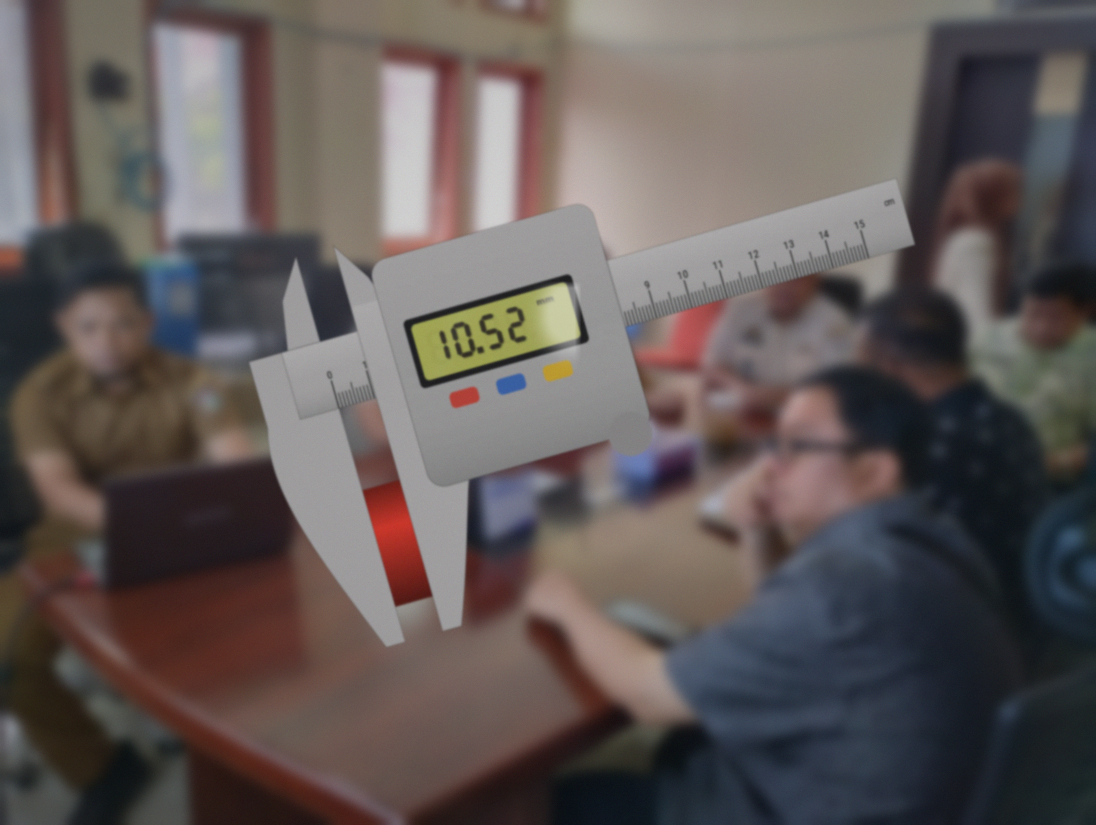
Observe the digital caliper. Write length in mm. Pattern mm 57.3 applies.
mm 10.52
